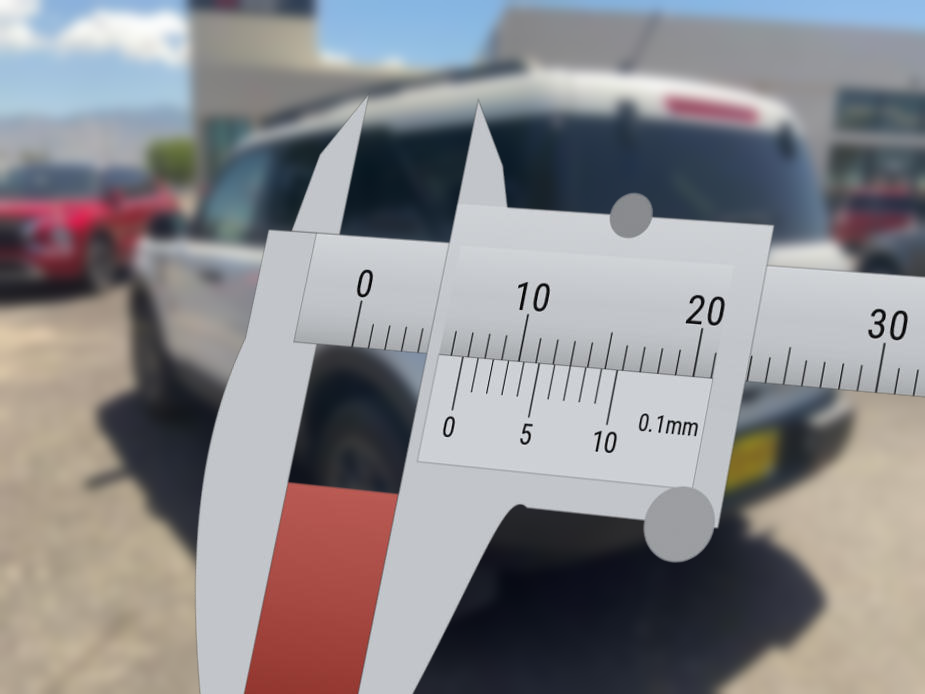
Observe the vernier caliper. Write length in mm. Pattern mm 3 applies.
mm 6.7
